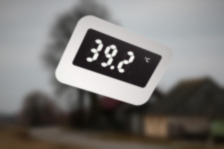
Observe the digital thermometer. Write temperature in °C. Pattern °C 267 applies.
°C 39.2
